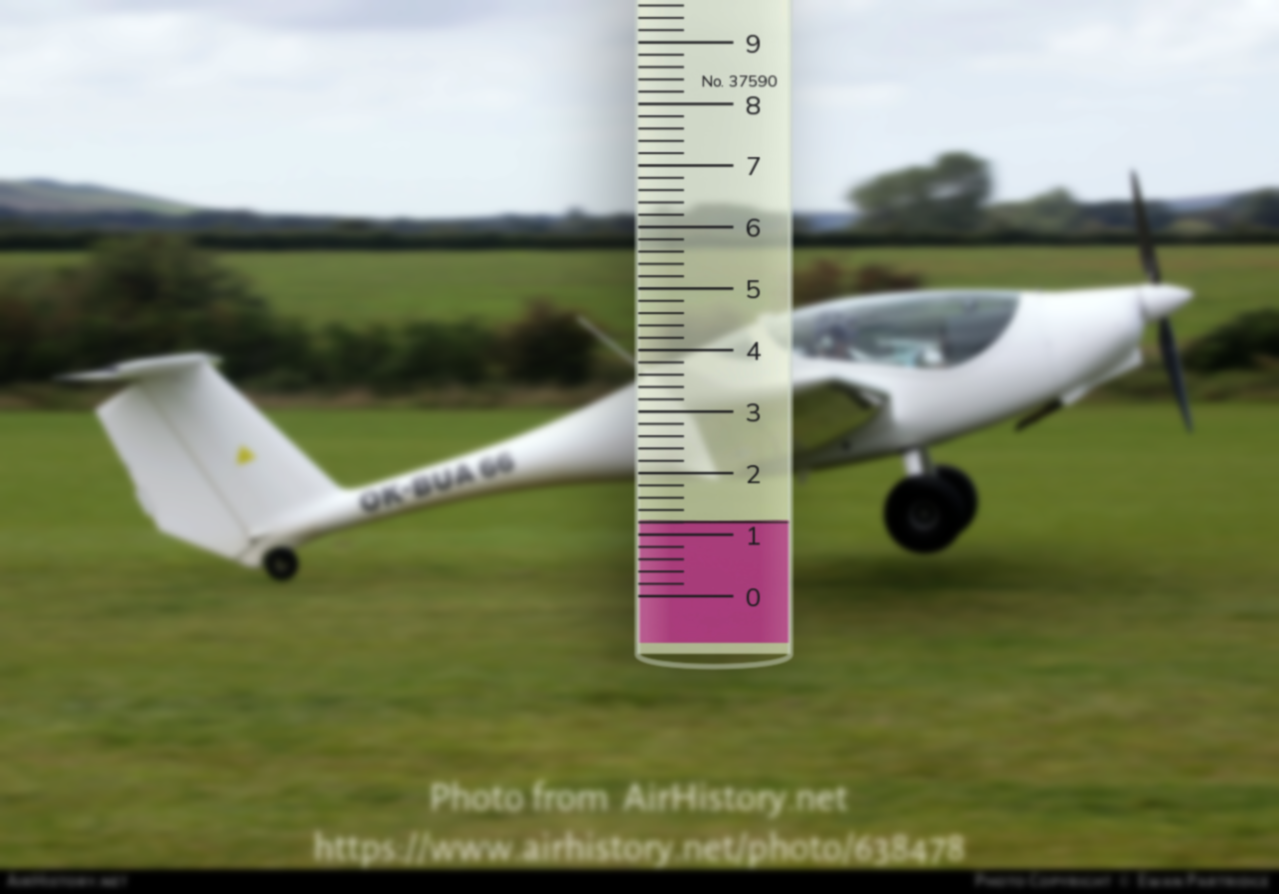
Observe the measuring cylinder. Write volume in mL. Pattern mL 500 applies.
mL 1.2
